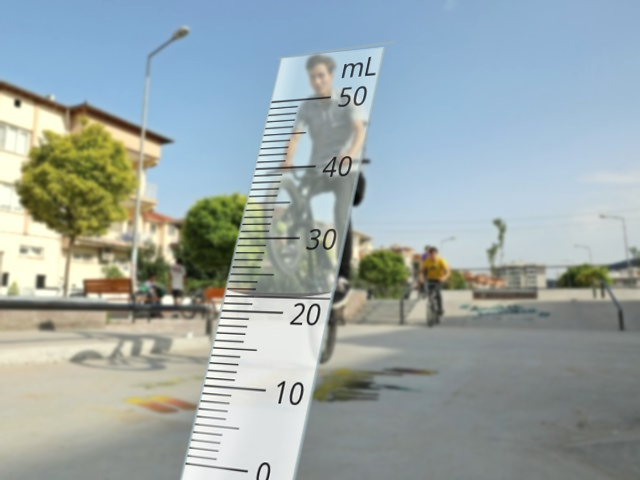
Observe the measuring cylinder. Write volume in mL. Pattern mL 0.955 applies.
mL 22
